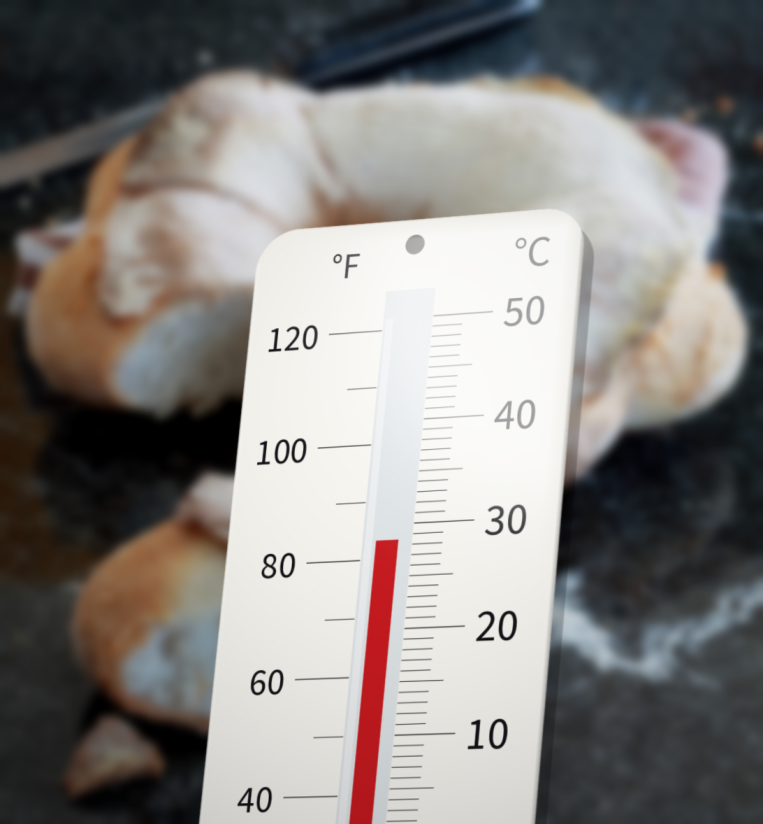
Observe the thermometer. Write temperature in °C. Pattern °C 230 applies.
°C 28.5
